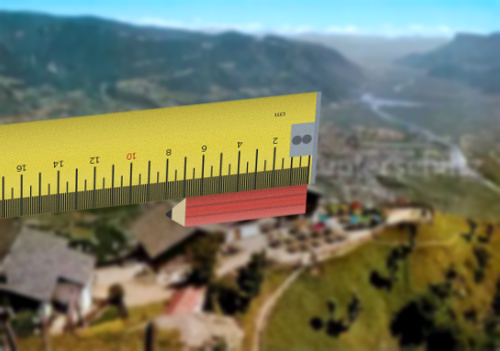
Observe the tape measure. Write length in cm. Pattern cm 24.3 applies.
cm 8
